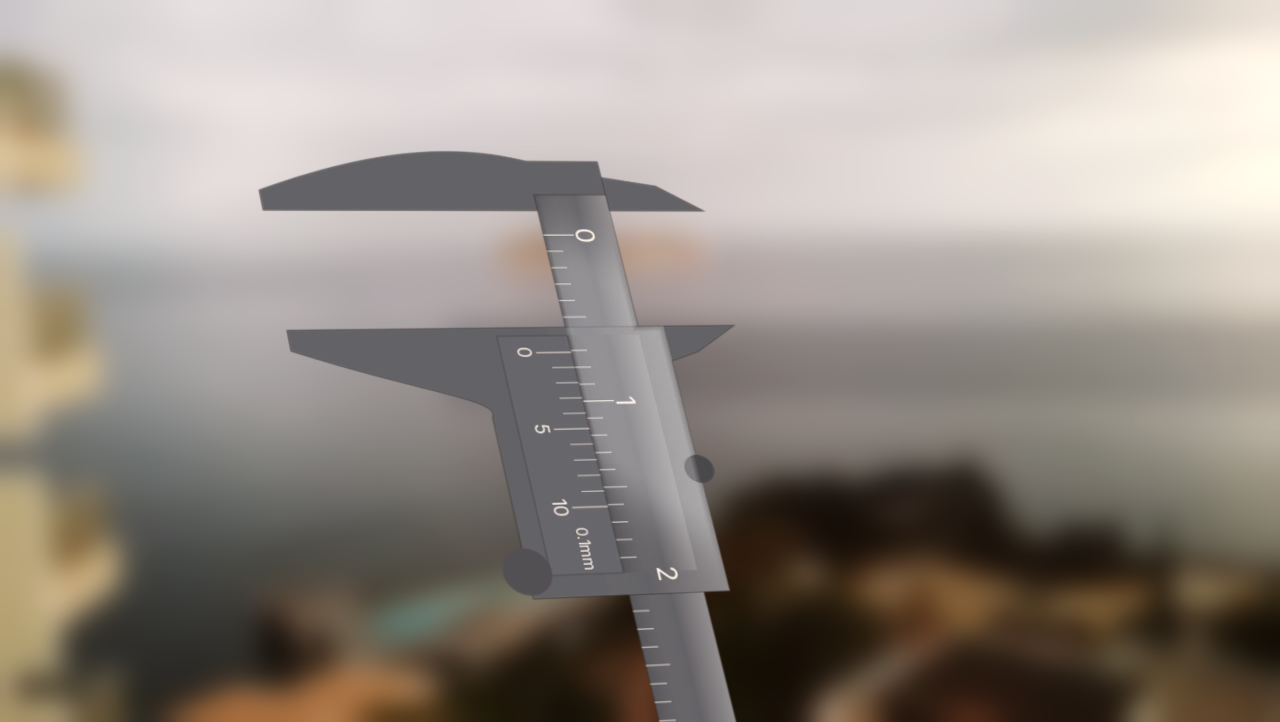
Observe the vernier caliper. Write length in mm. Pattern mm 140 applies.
mm 7.1
